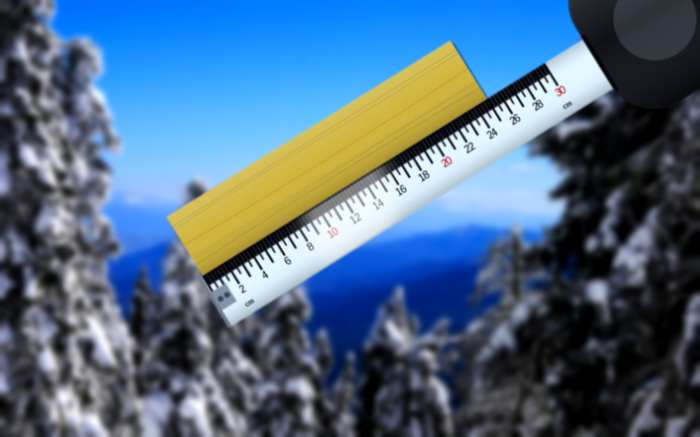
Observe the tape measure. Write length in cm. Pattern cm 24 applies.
cm 25
